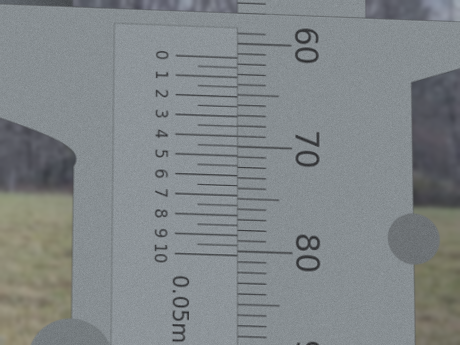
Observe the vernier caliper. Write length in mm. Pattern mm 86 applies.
mm 61.4
